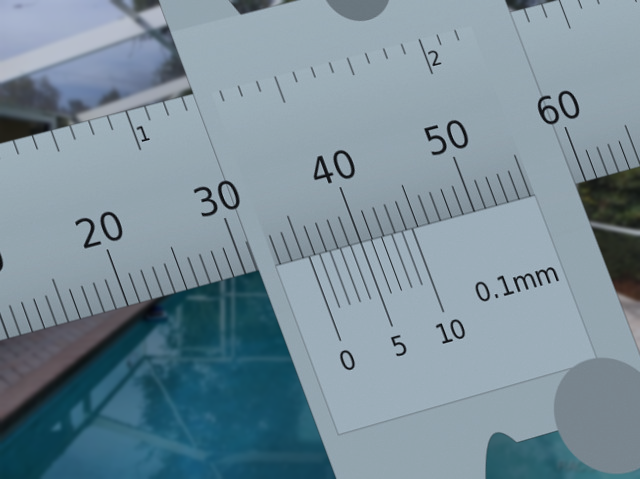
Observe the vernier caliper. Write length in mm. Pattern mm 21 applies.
mm 35.5
